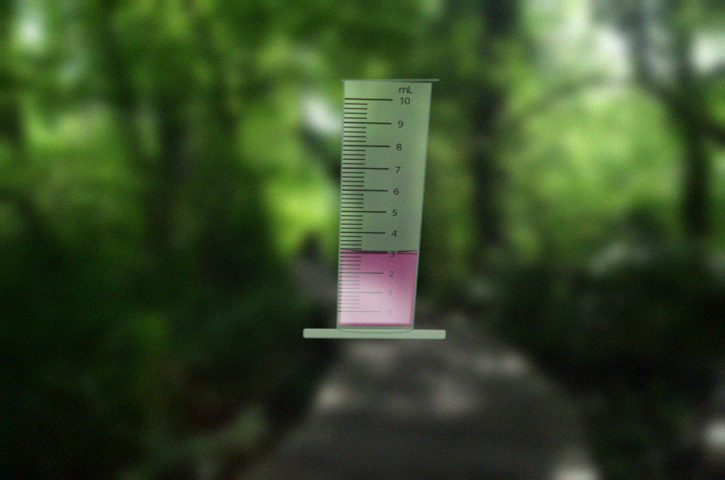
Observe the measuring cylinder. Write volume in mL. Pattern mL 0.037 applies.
mL 3
